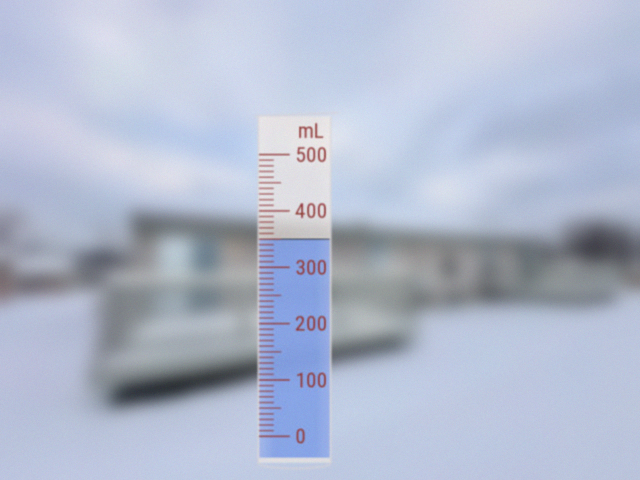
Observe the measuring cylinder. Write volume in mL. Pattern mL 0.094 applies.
mL 350
